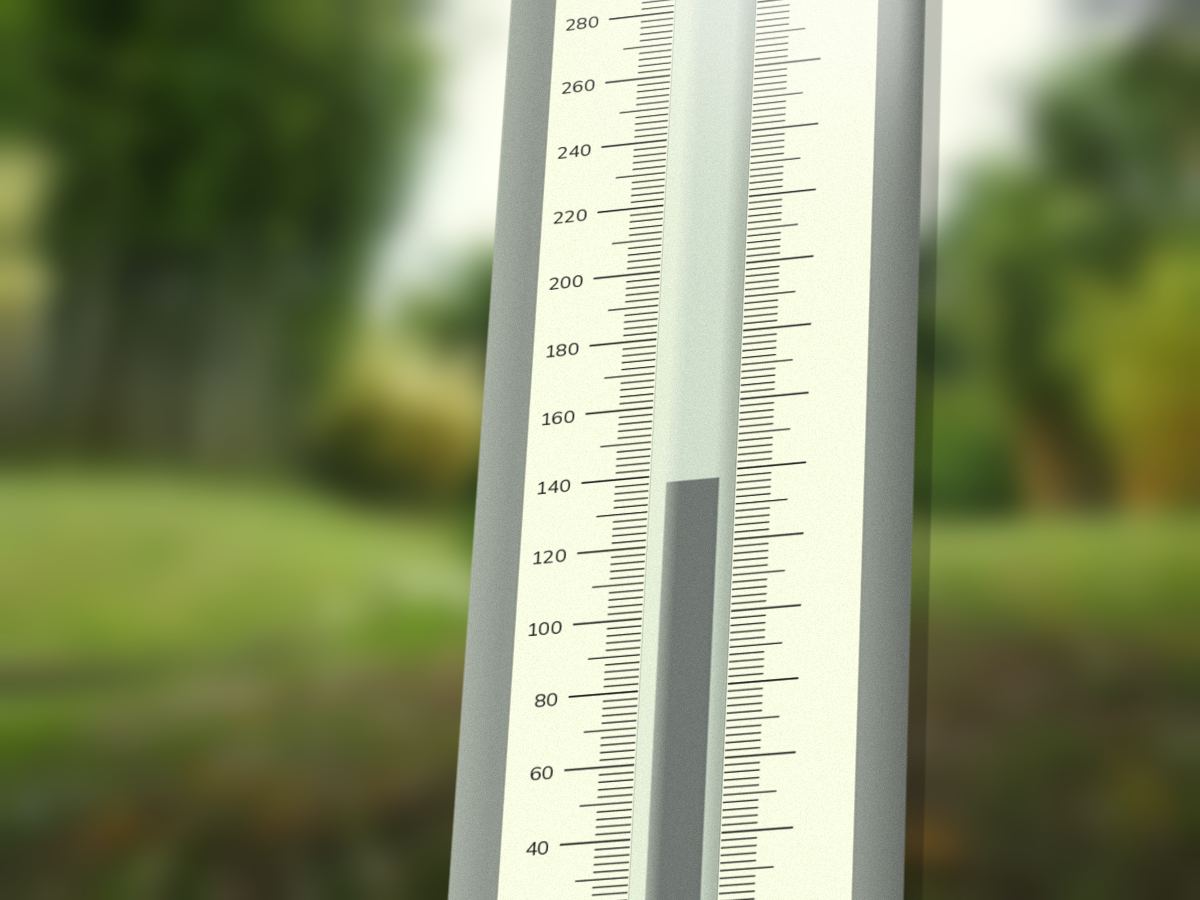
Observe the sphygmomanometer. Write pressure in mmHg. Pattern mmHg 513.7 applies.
mmHg 138
